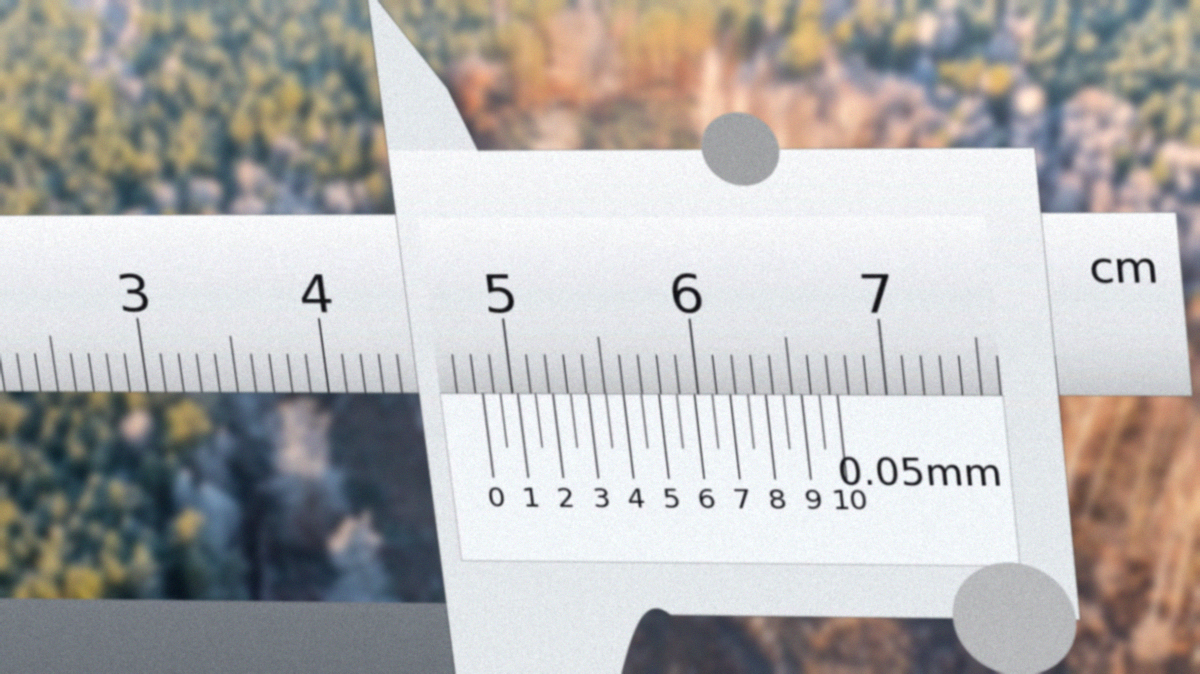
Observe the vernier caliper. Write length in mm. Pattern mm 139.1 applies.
mm 48.4
